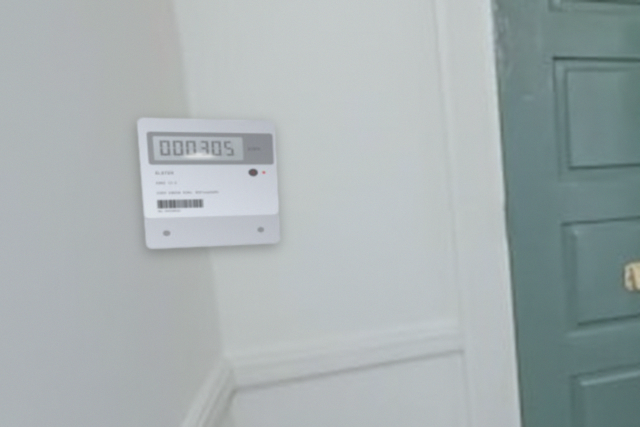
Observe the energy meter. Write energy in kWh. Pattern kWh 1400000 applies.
kWh 305
